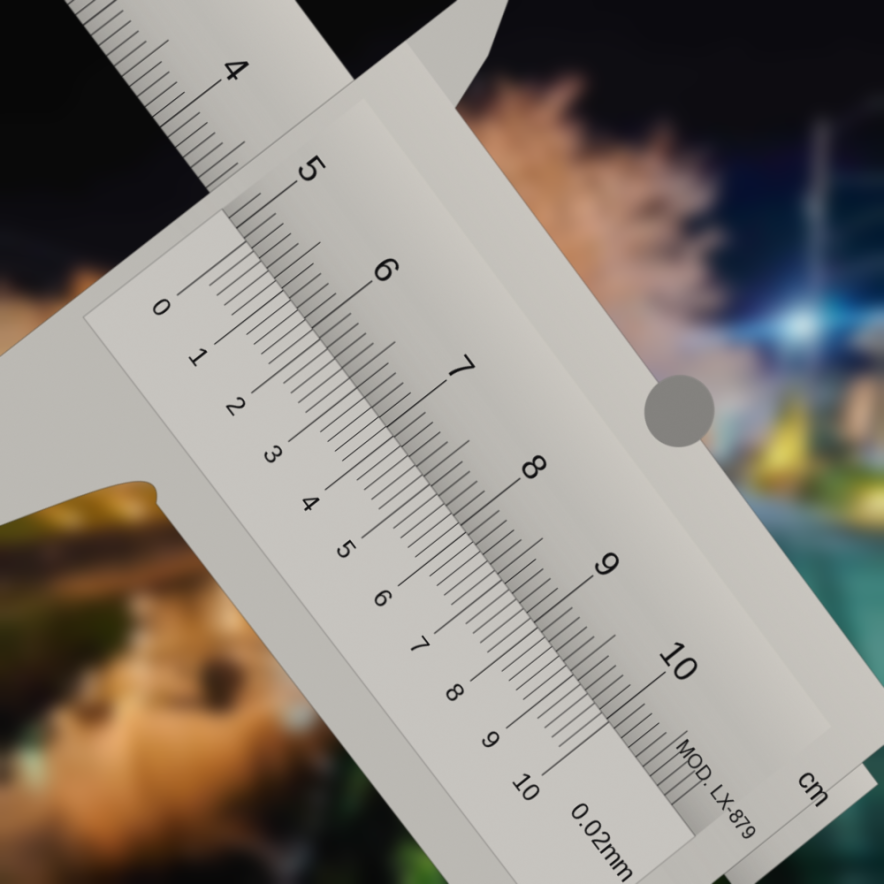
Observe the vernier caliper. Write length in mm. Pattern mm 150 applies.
mm 51.3
